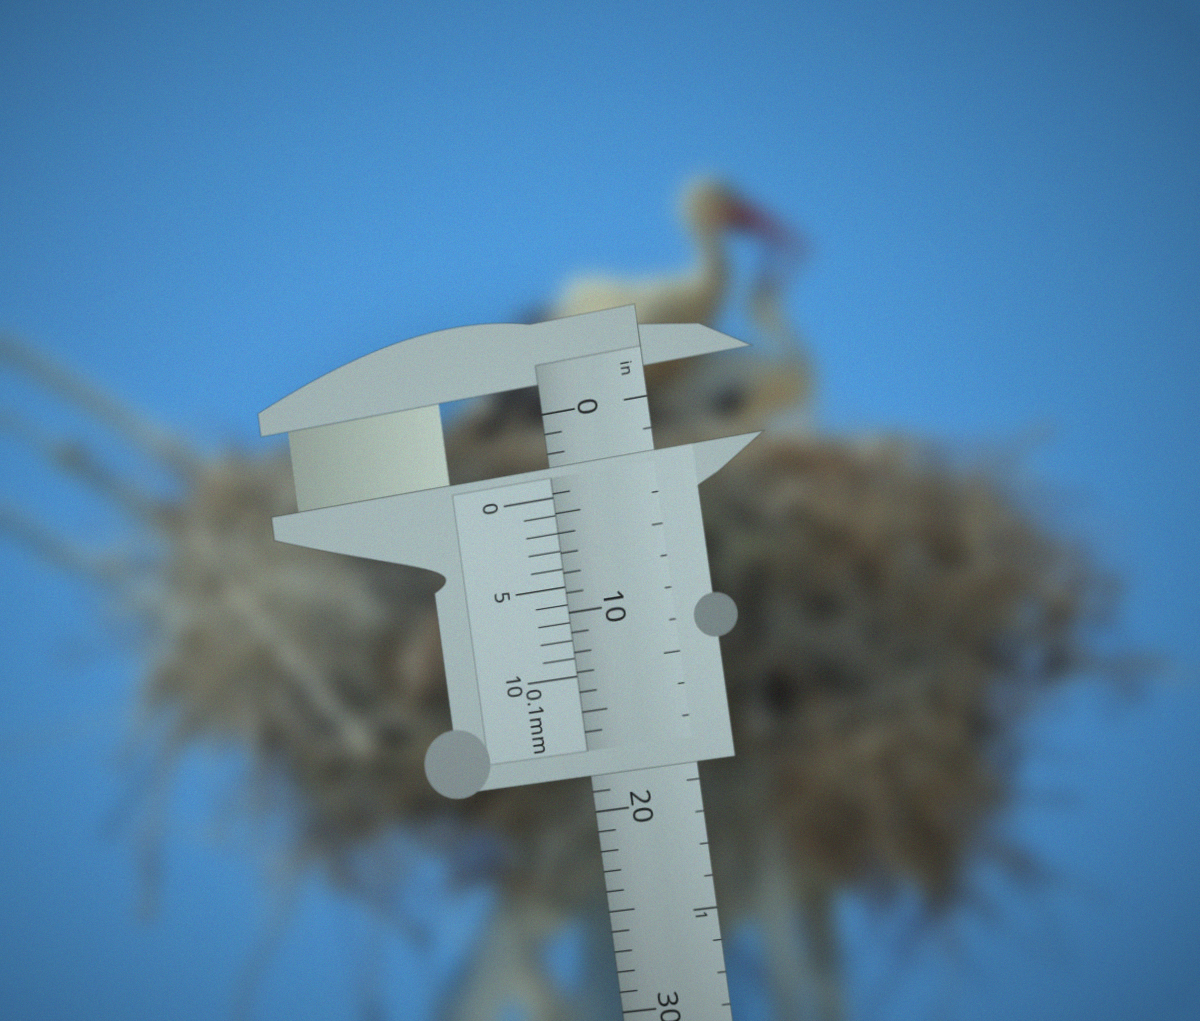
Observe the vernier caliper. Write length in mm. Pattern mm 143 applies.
mm 4.2
